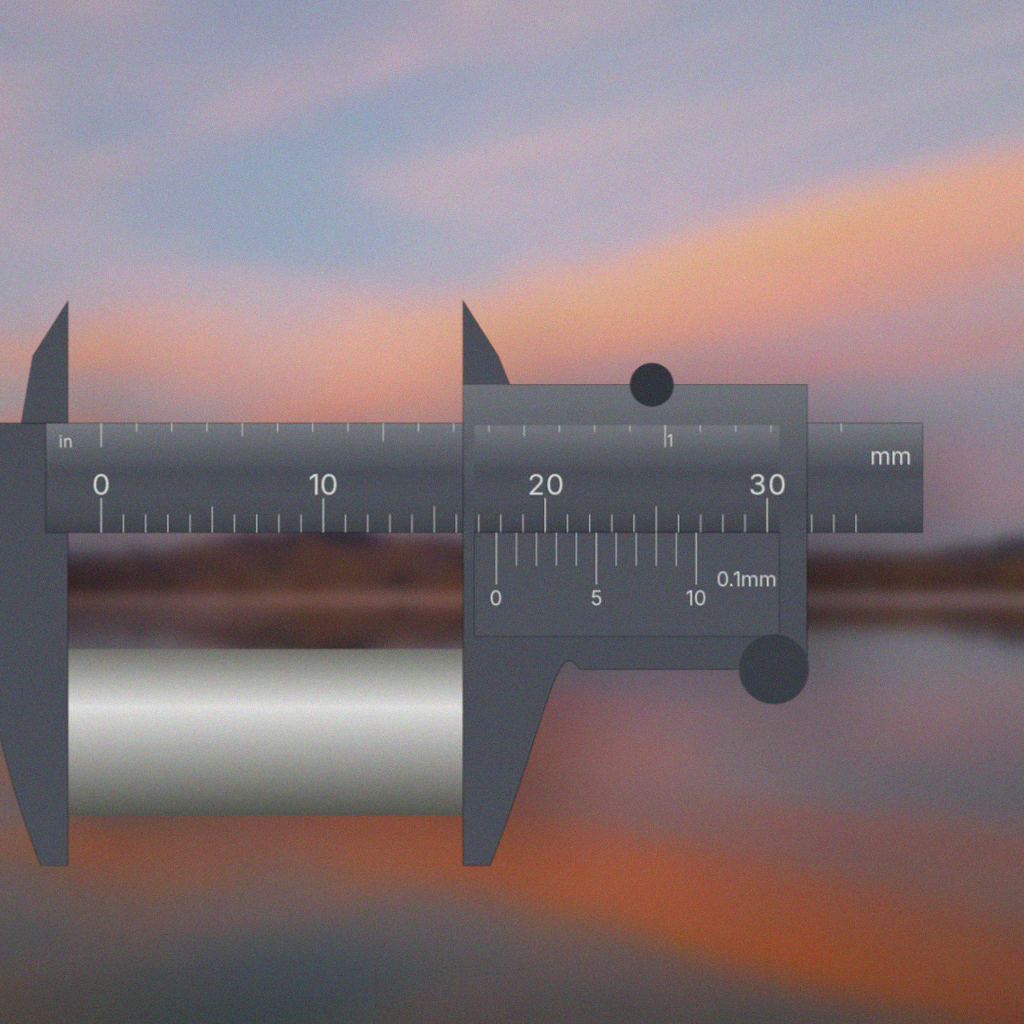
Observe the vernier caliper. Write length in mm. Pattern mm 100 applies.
mm 17.8
